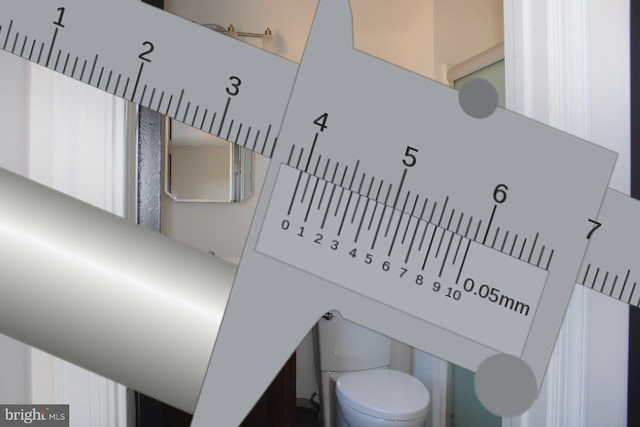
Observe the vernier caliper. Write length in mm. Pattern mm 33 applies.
mm 39.6
